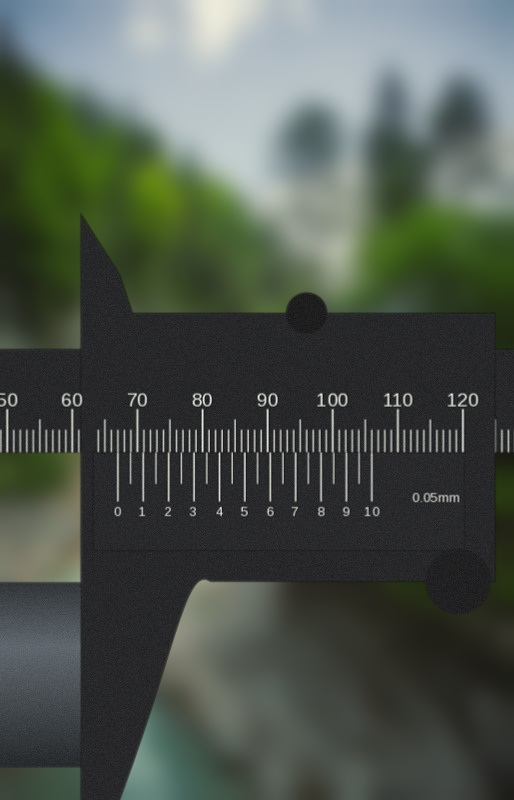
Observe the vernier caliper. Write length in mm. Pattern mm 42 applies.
mm 67.0
